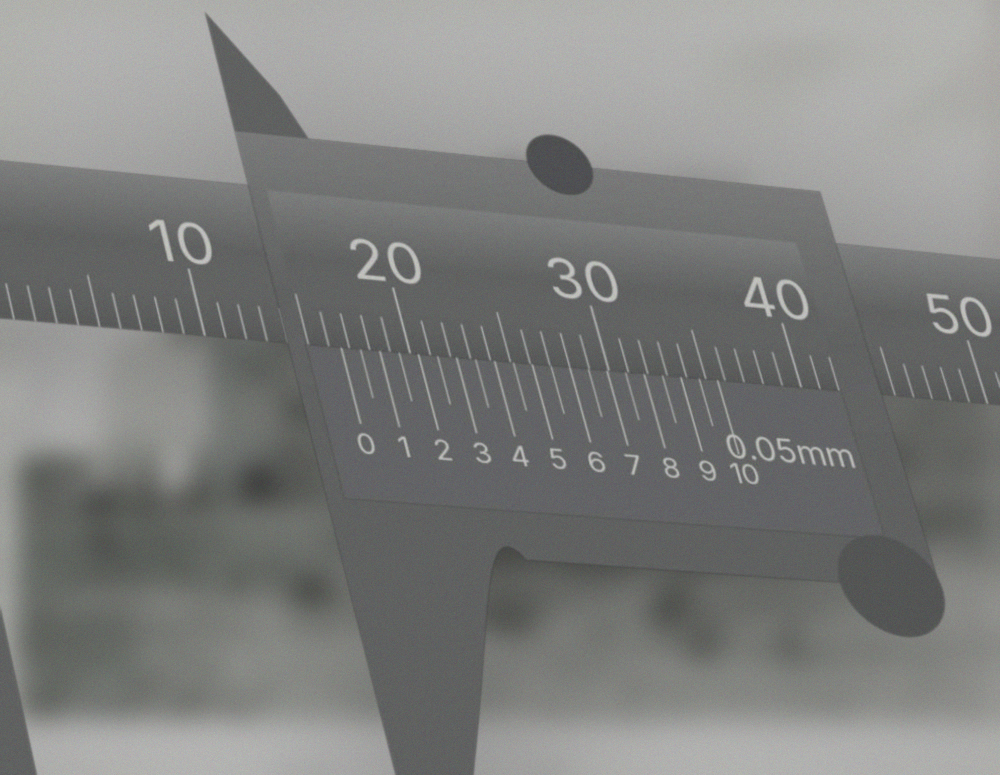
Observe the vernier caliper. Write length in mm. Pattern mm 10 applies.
mm 16.6
